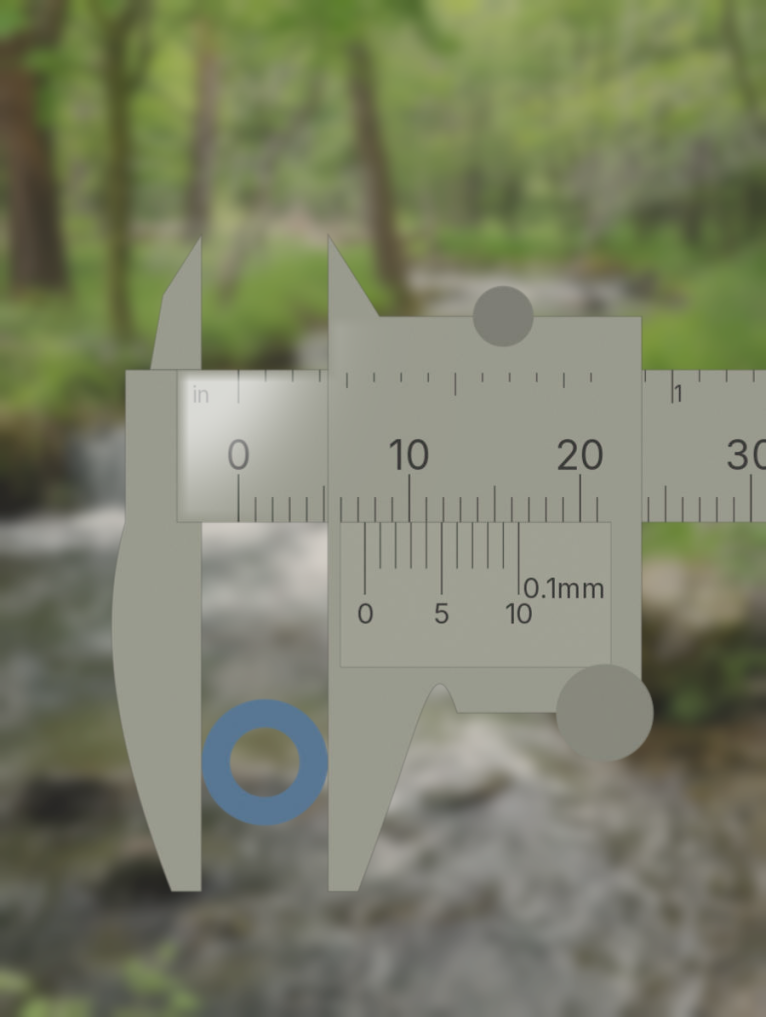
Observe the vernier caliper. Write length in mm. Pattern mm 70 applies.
mm 7.4
